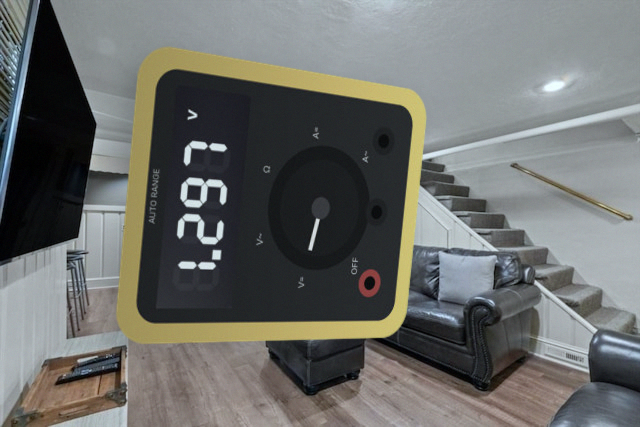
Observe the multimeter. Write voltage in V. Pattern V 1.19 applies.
V 1.297
